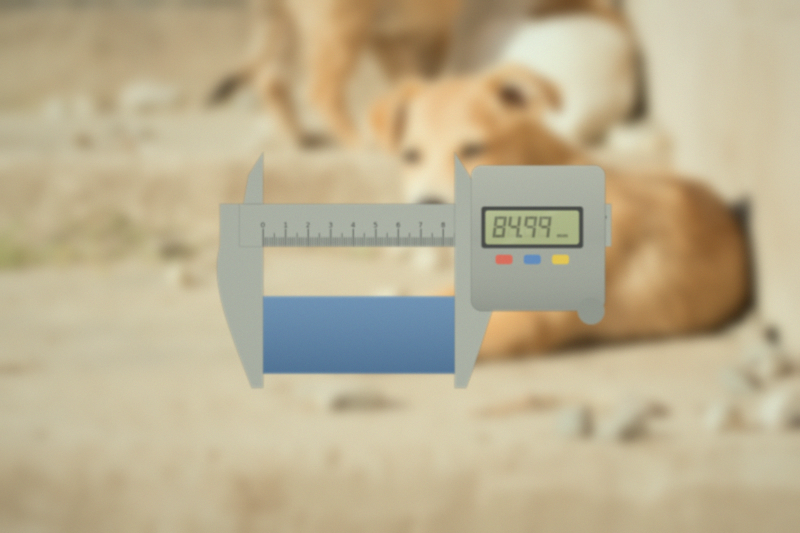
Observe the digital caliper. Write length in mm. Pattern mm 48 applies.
mm 84.99
